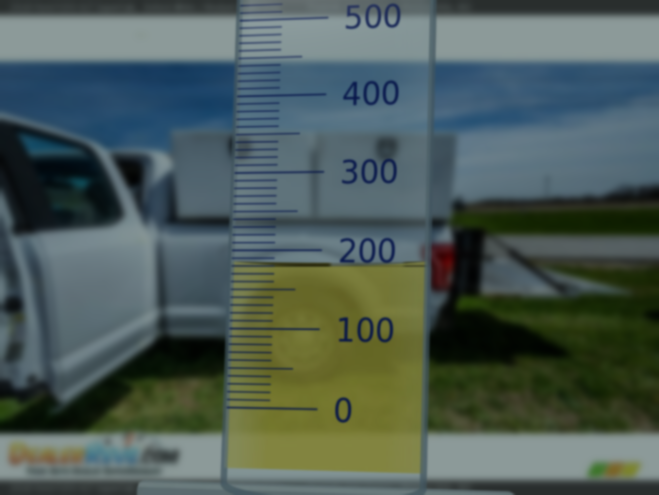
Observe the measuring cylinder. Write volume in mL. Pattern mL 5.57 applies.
mL 180
